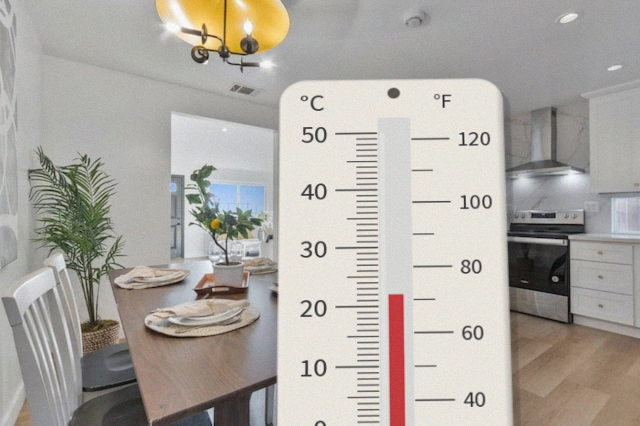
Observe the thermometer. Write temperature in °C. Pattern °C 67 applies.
°C 22
